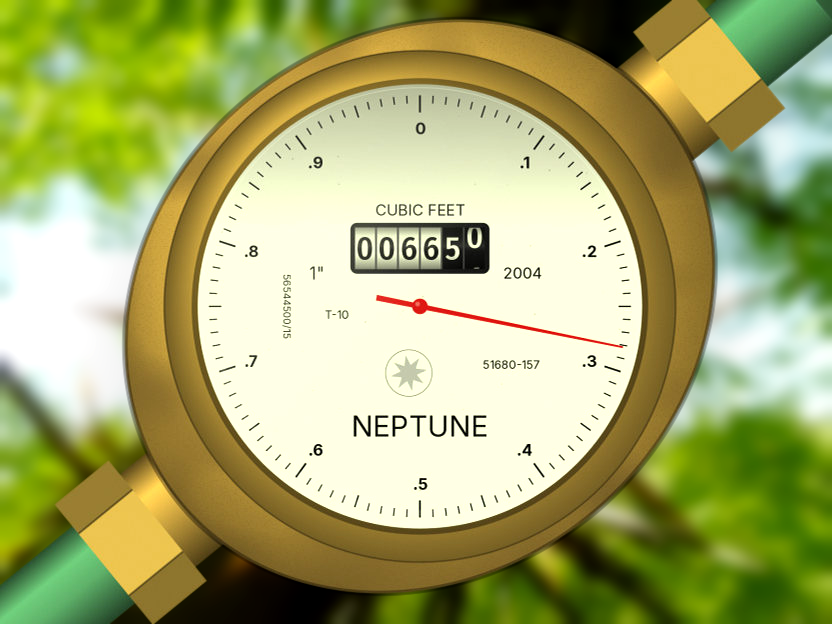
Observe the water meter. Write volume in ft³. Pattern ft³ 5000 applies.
ft³ 6650.28
